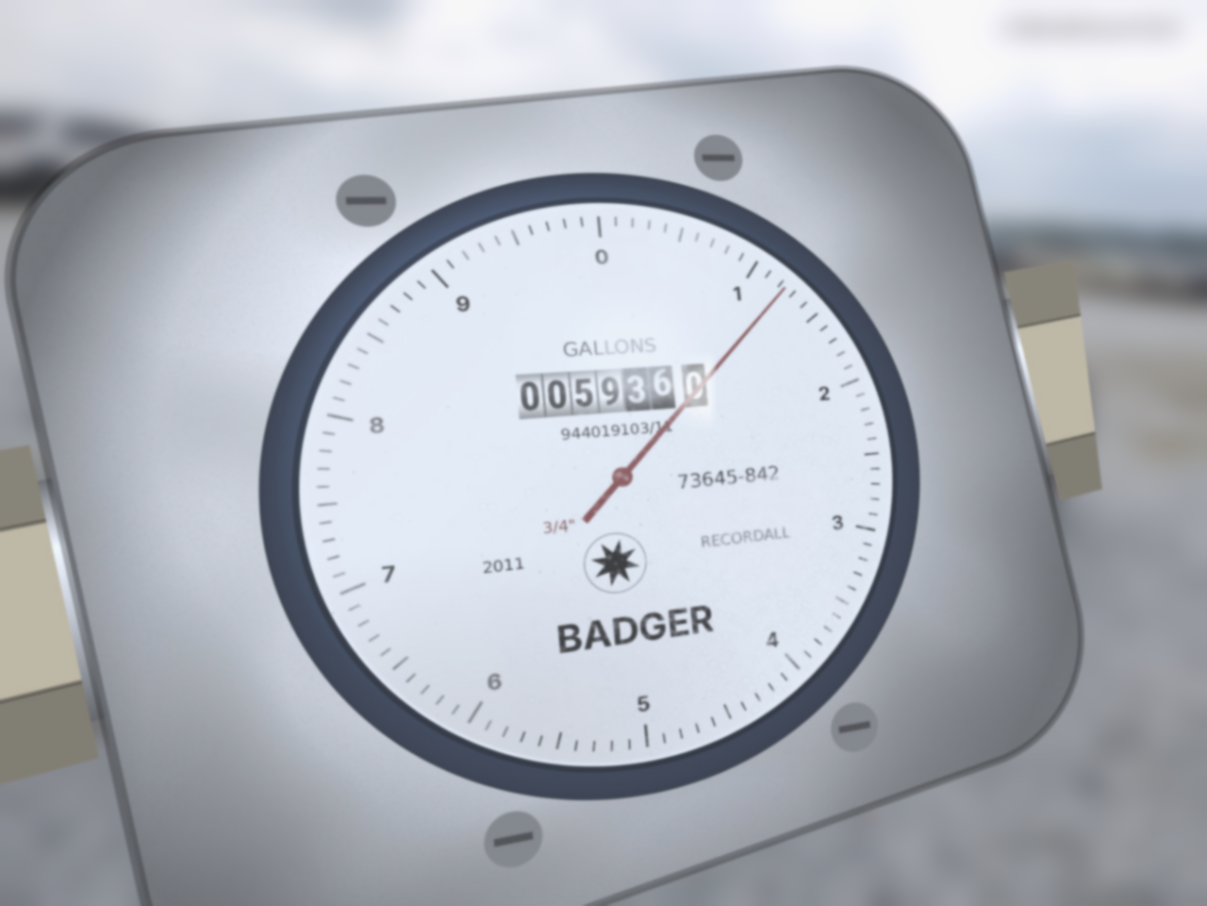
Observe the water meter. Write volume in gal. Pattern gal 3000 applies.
gal 59361.2
